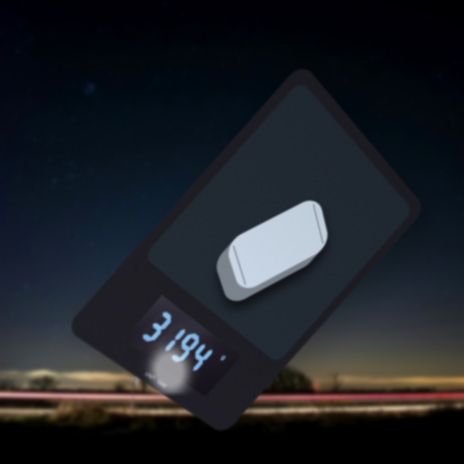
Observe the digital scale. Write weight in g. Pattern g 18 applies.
g 3194
